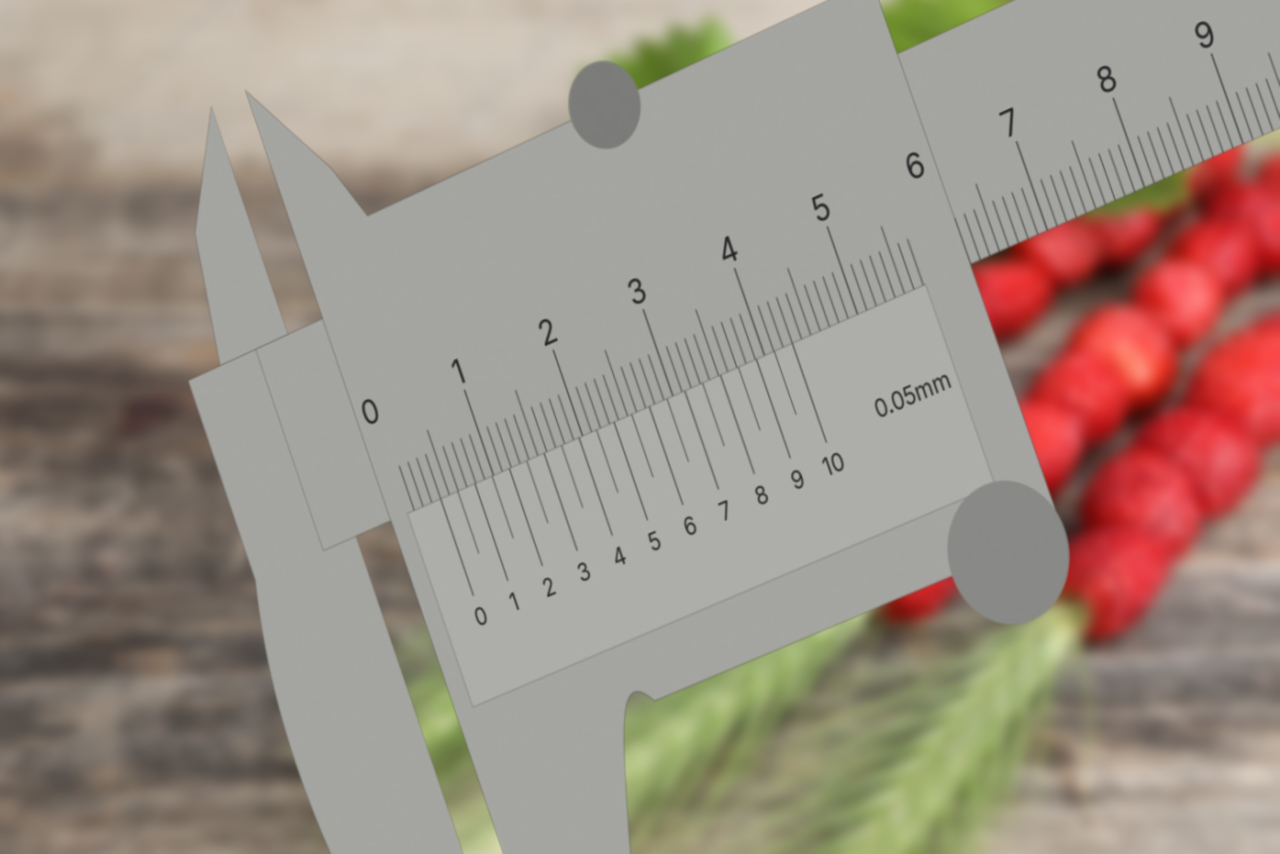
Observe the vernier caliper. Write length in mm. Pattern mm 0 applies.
mm 4.0
